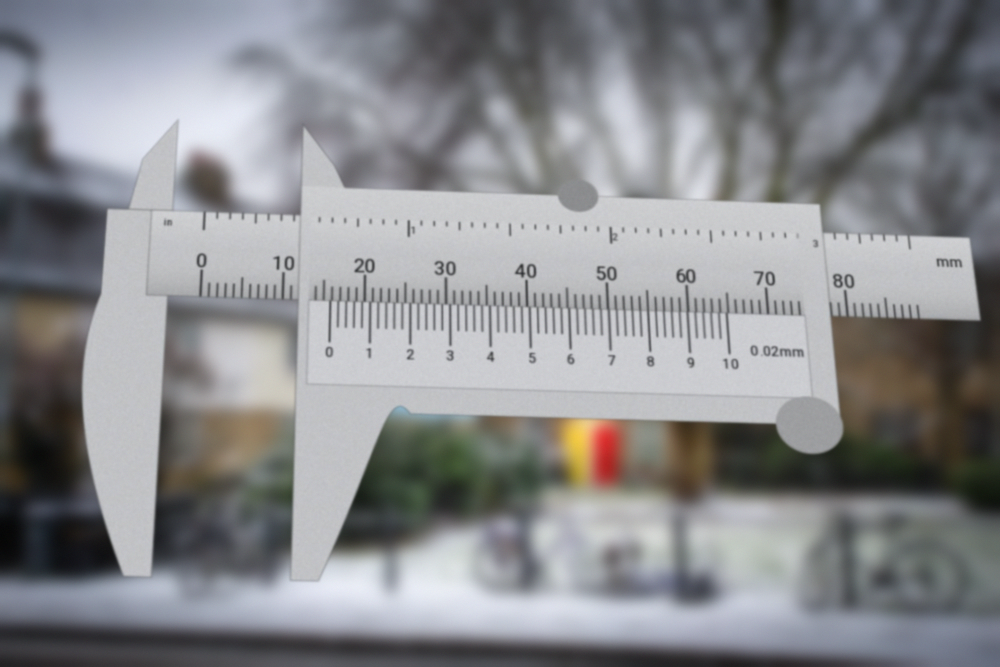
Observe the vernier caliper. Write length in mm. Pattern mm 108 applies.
mm 15.8
